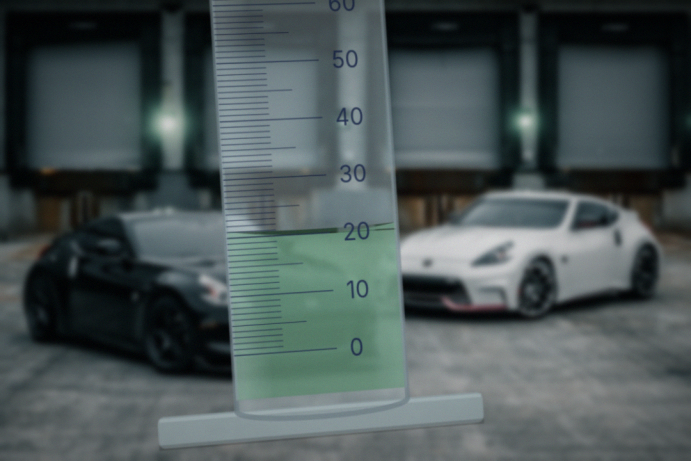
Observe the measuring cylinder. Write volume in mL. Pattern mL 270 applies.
mL 20
